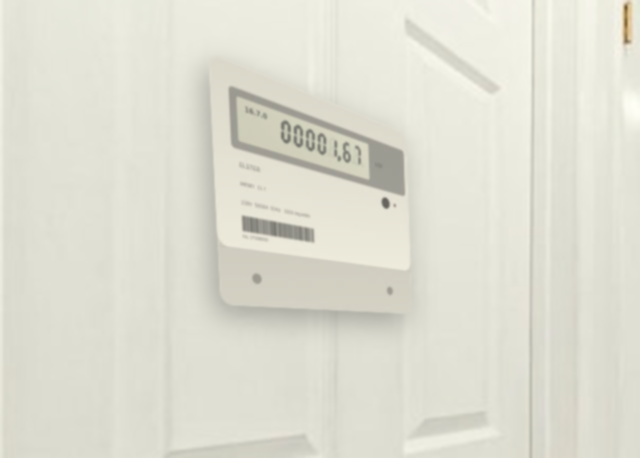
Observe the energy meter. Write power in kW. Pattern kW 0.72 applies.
kW 1.67
